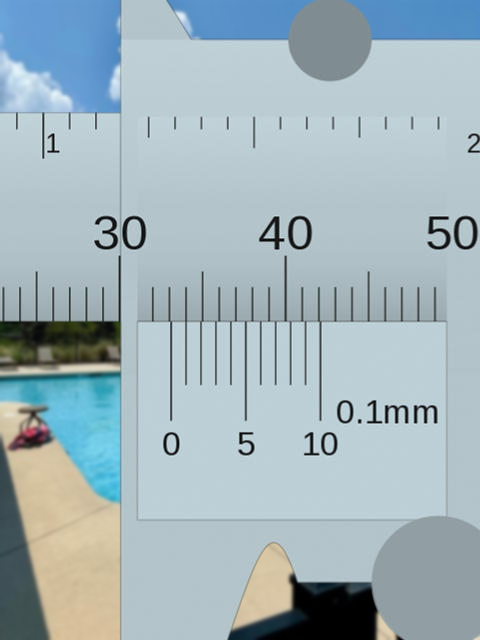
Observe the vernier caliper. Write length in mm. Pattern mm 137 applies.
mm 33.1
